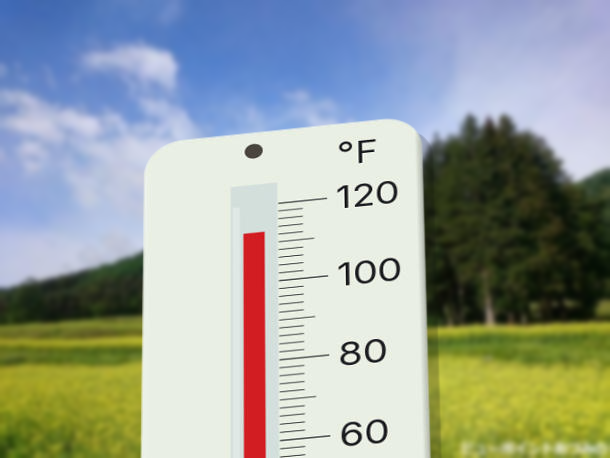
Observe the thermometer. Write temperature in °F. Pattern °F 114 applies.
°F 113
